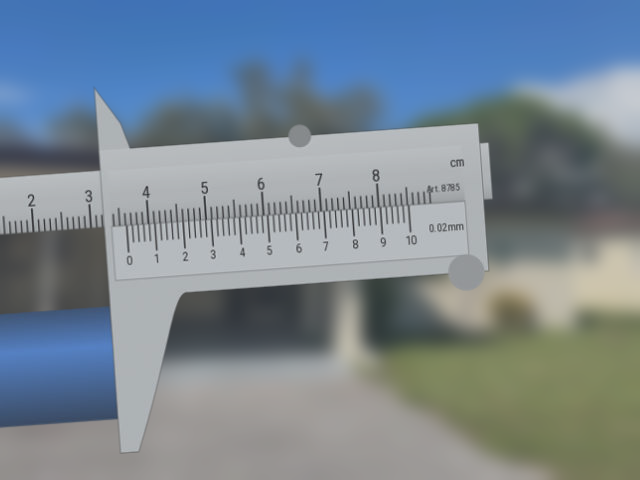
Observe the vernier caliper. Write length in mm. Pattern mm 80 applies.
mm 36.2
